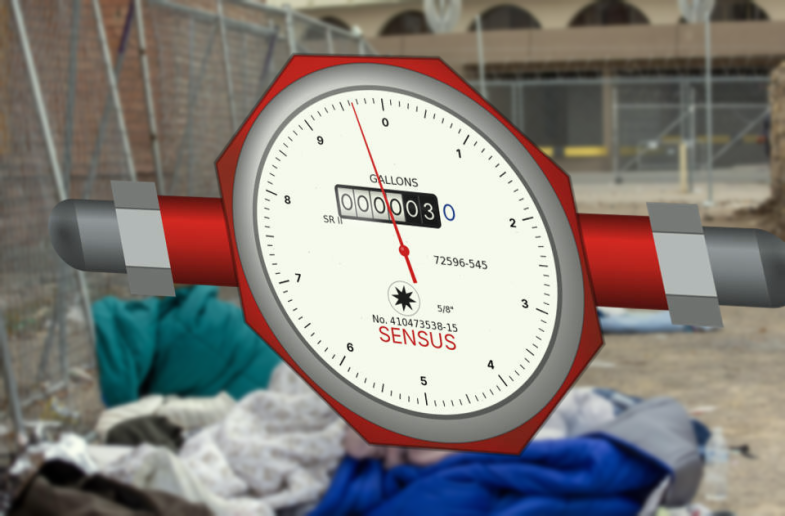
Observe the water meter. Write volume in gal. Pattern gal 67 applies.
gal 29.6
